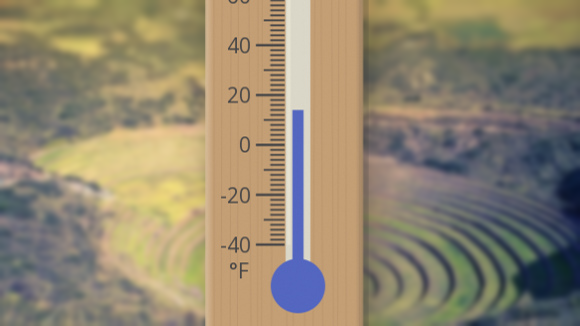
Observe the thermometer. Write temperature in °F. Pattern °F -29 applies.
°F 14
